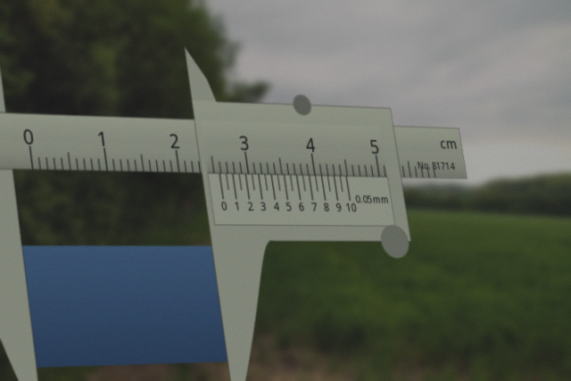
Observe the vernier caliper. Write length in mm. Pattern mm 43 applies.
mm 25.8
